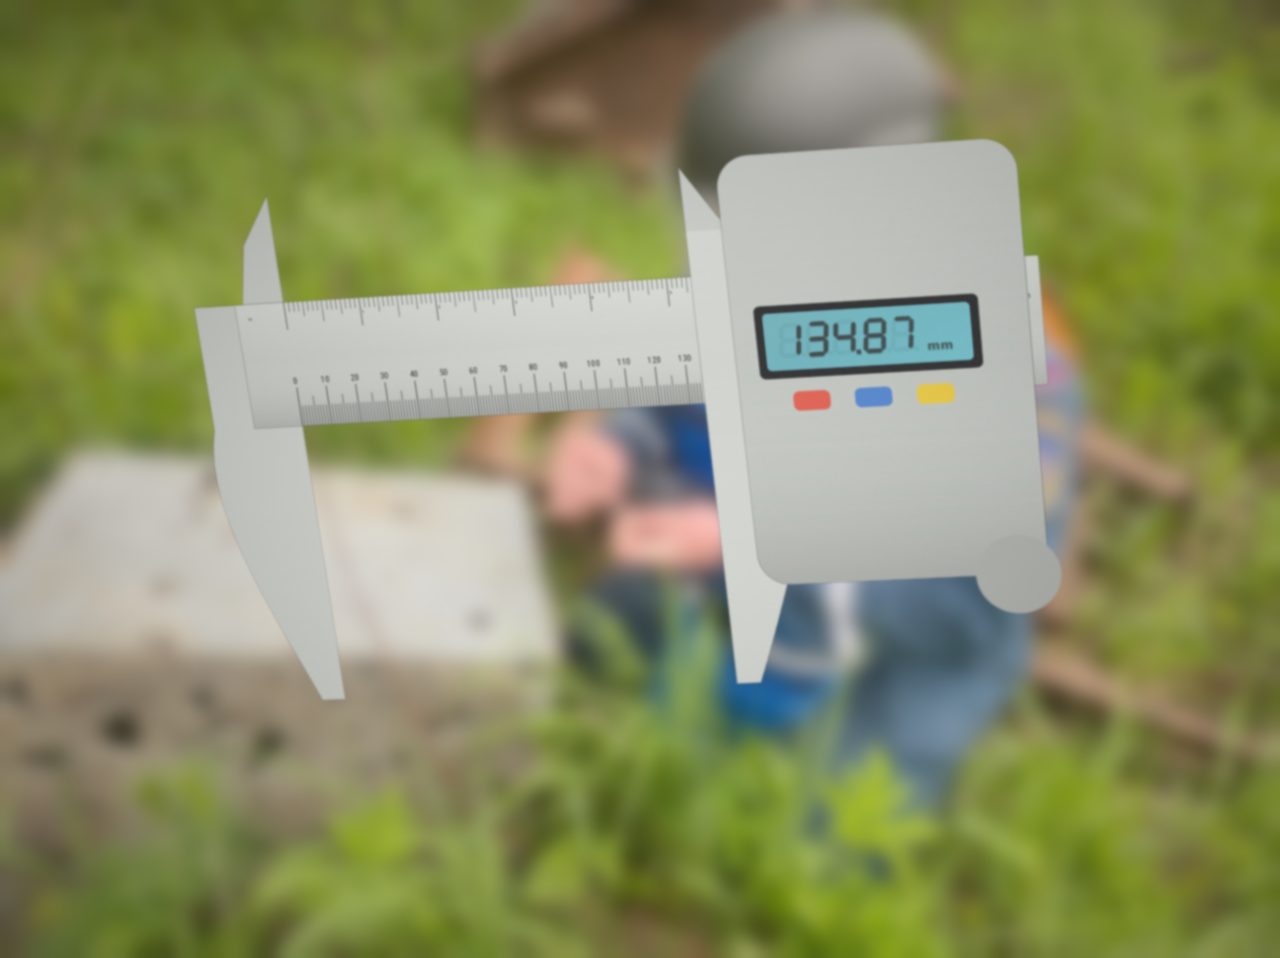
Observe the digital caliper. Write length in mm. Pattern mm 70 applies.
mm 134.87
